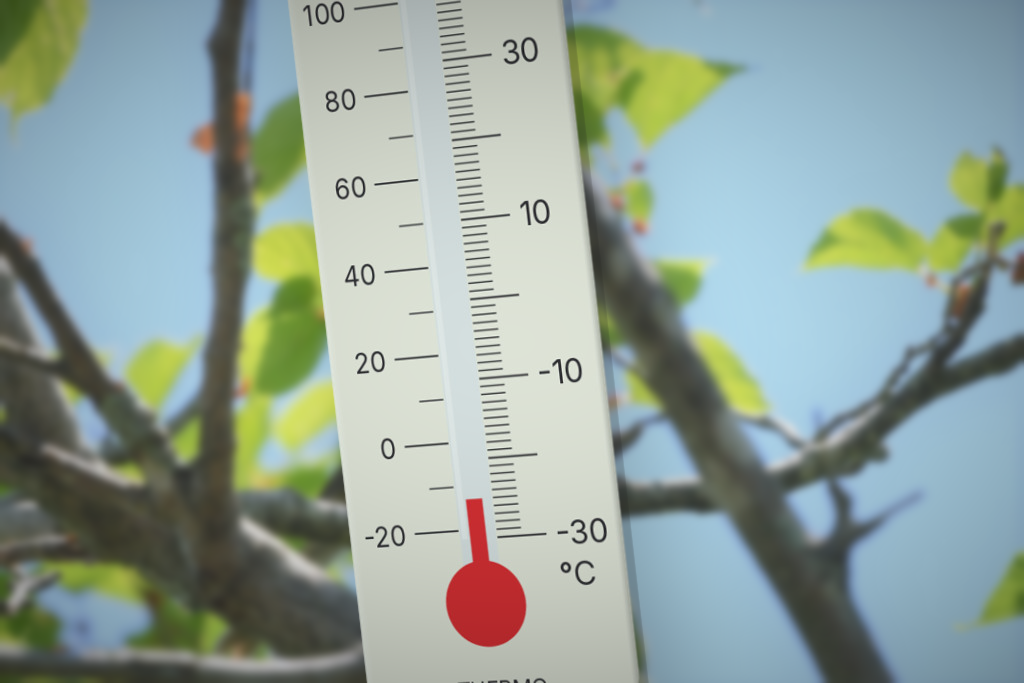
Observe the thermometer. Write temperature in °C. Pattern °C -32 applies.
°C -25
